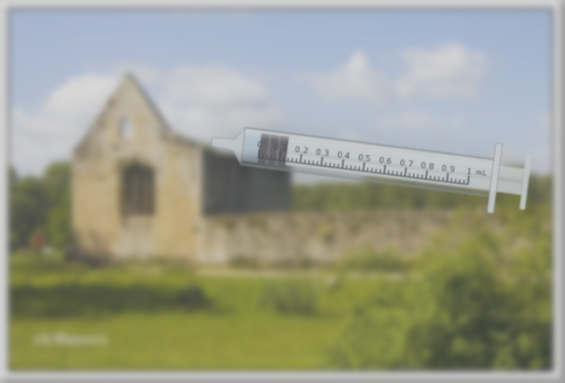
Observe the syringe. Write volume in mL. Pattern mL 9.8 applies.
mL 0
